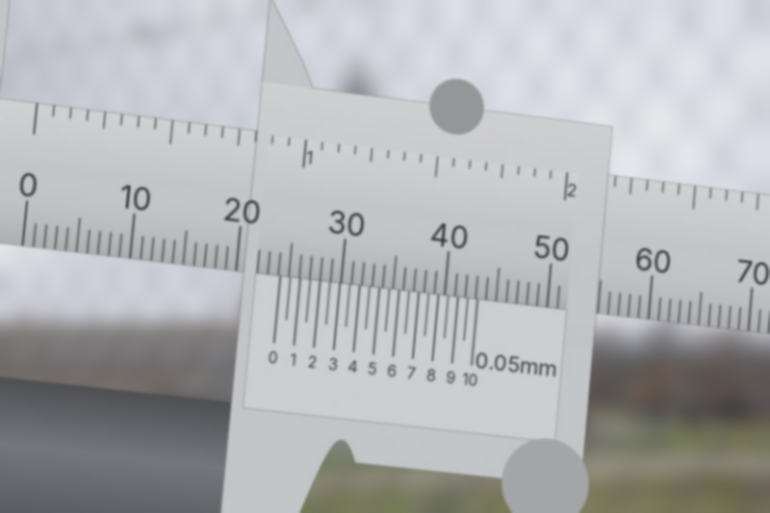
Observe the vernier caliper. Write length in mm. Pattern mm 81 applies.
mm 24.2
